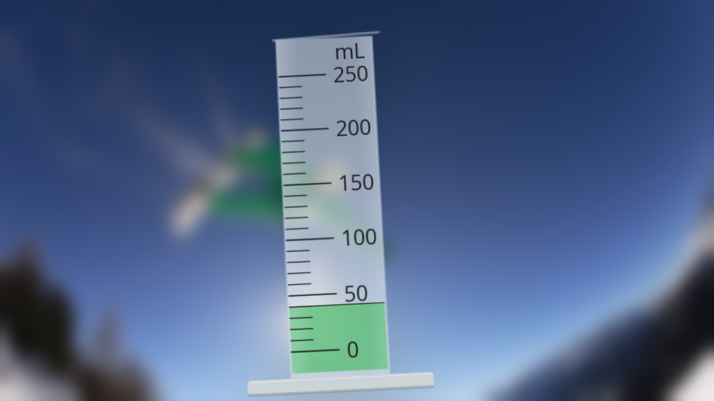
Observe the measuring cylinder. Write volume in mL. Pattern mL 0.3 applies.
mL 40
